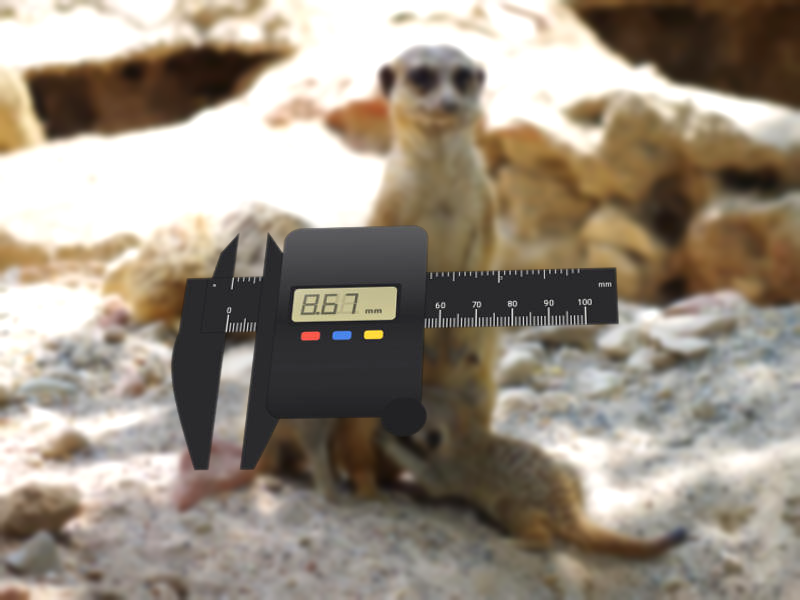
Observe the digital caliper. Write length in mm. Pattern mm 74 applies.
mm 8.67
